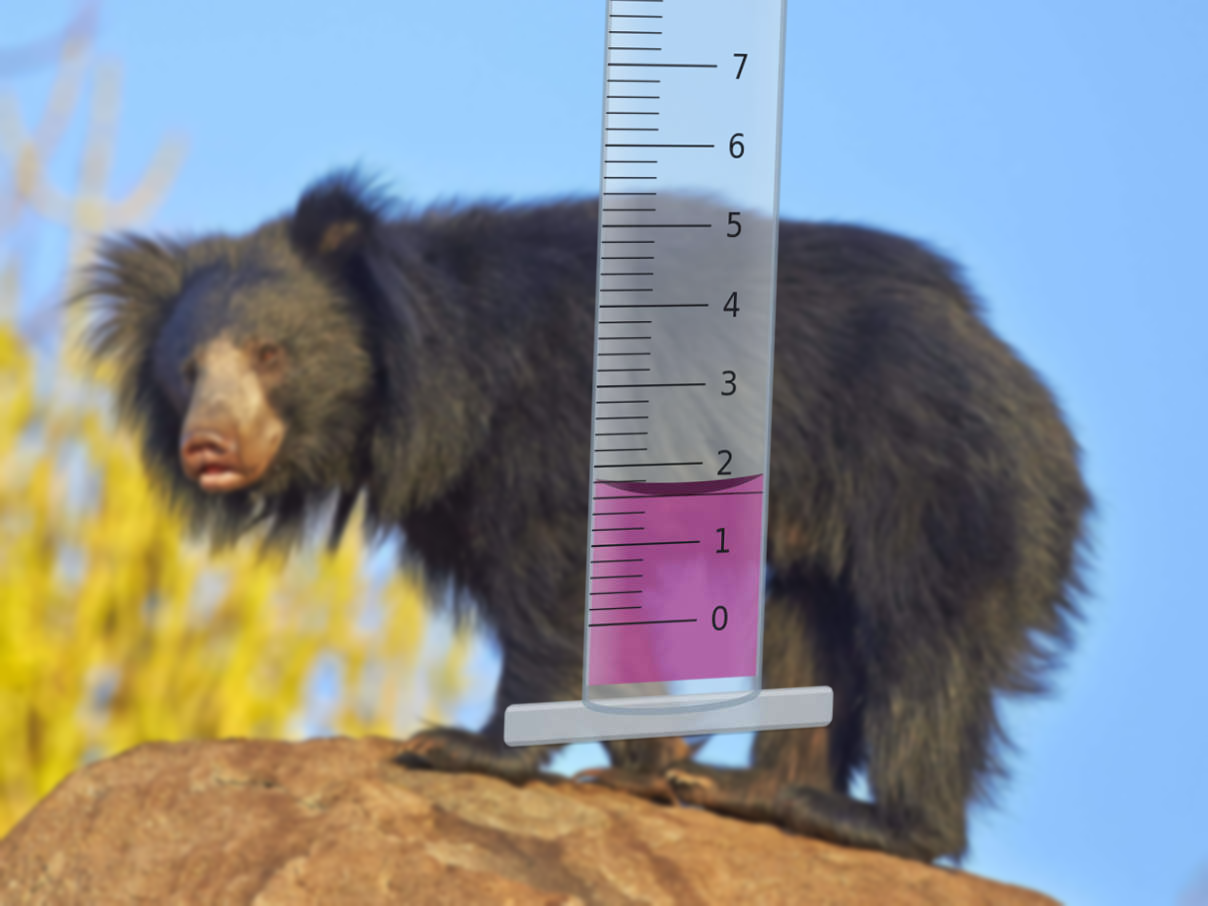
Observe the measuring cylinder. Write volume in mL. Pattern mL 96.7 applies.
mL 1.6
